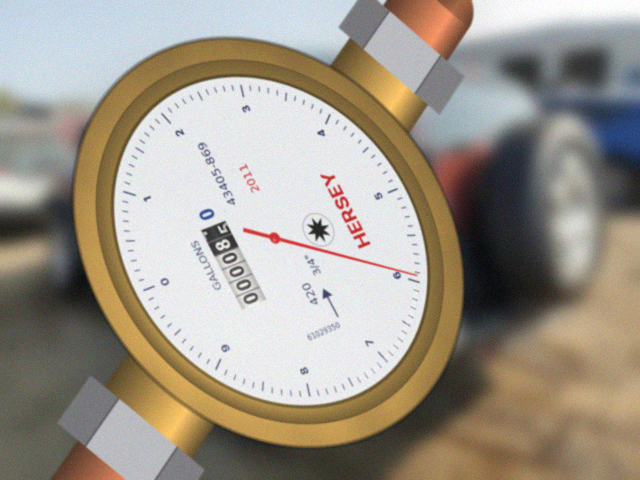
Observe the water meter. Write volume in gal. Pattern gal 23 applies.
gal 845.9
